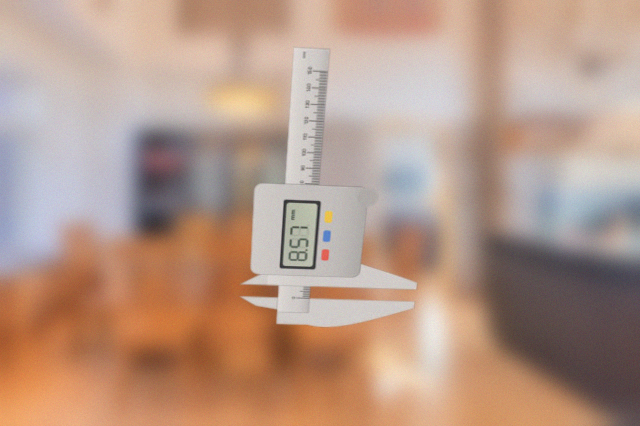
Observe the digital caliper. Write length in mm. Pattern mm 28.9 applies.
mm 8.57
